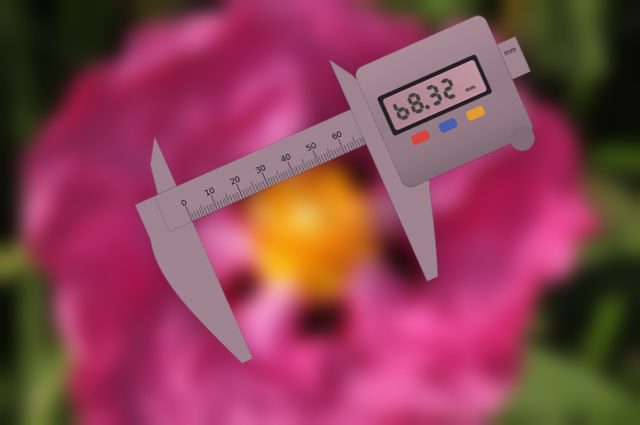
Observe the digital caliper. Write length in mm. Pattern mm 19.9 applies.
mm 68.32
